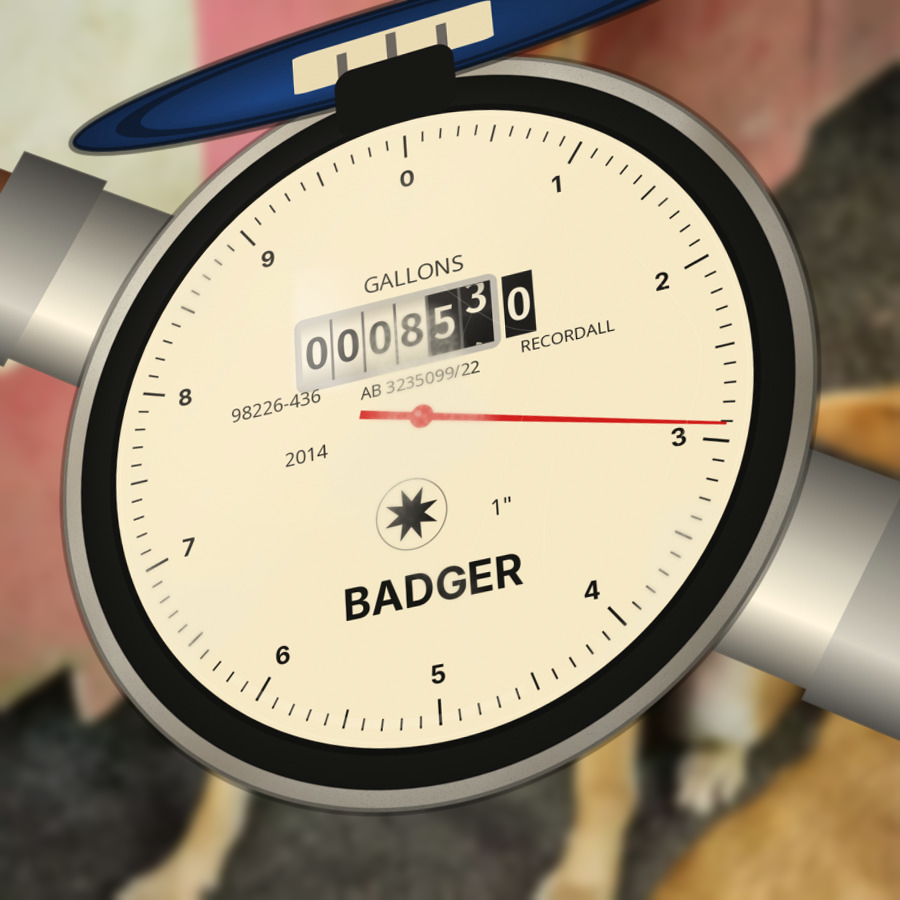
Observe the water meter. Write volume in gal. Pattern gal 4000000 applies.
gal 8532.9
